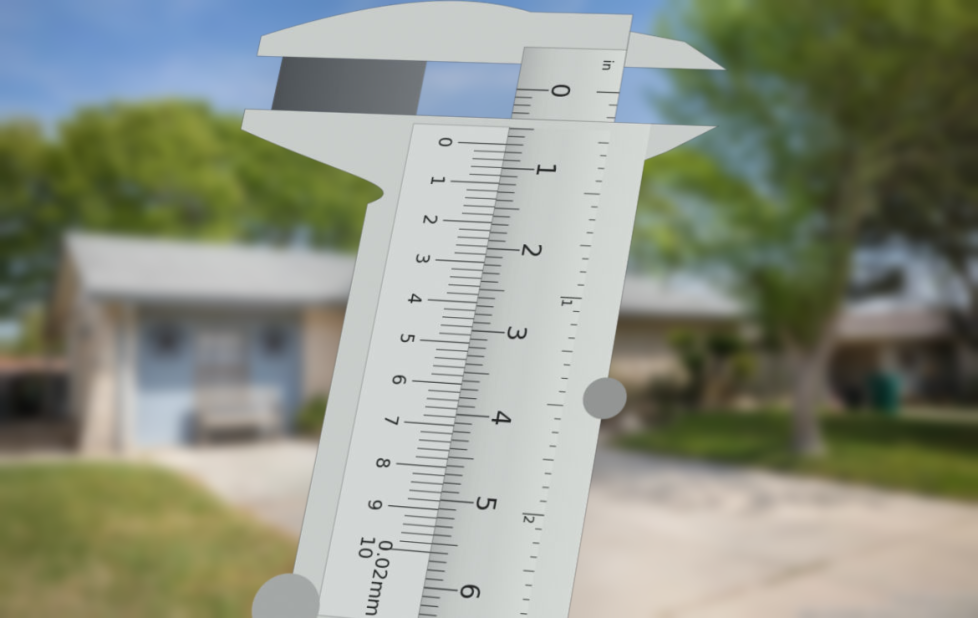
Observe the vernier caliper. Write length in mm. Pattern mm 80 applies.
mm 7.0
